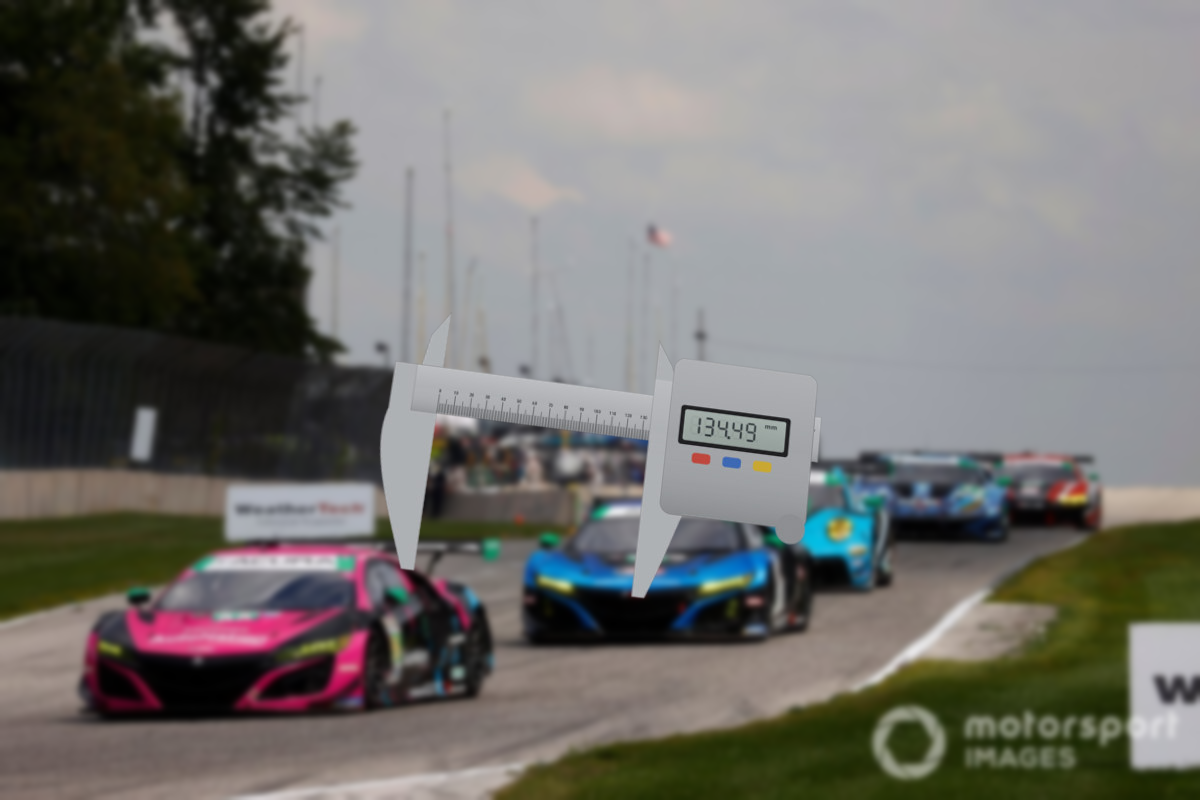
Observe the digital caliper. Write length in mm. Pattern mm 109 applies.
mm 134.49
